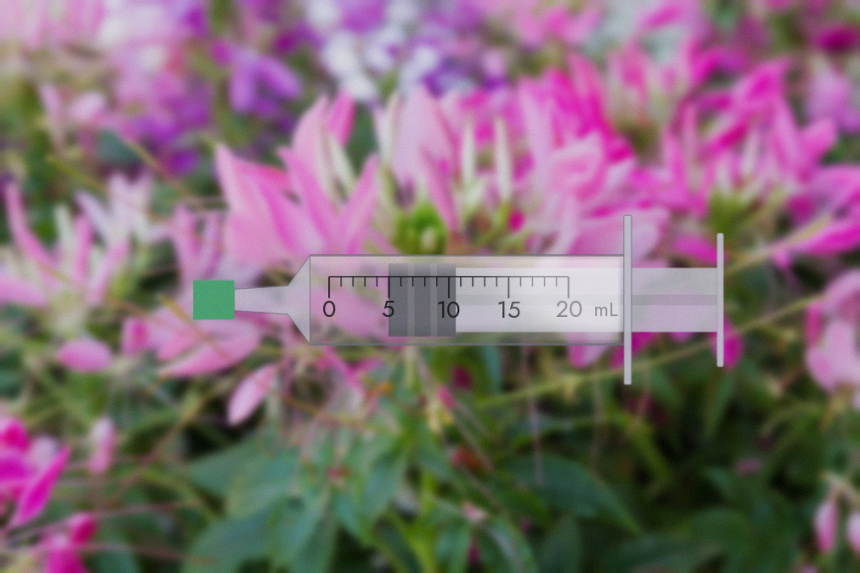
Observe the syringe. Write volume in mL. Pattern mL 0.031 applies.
mL 5
